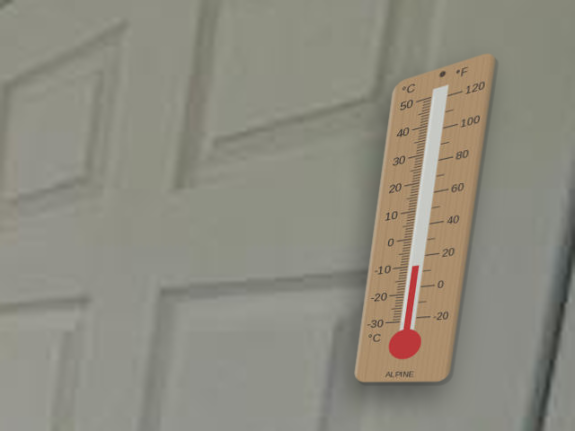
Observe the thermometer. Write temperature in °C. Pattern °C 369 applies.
°C -10
